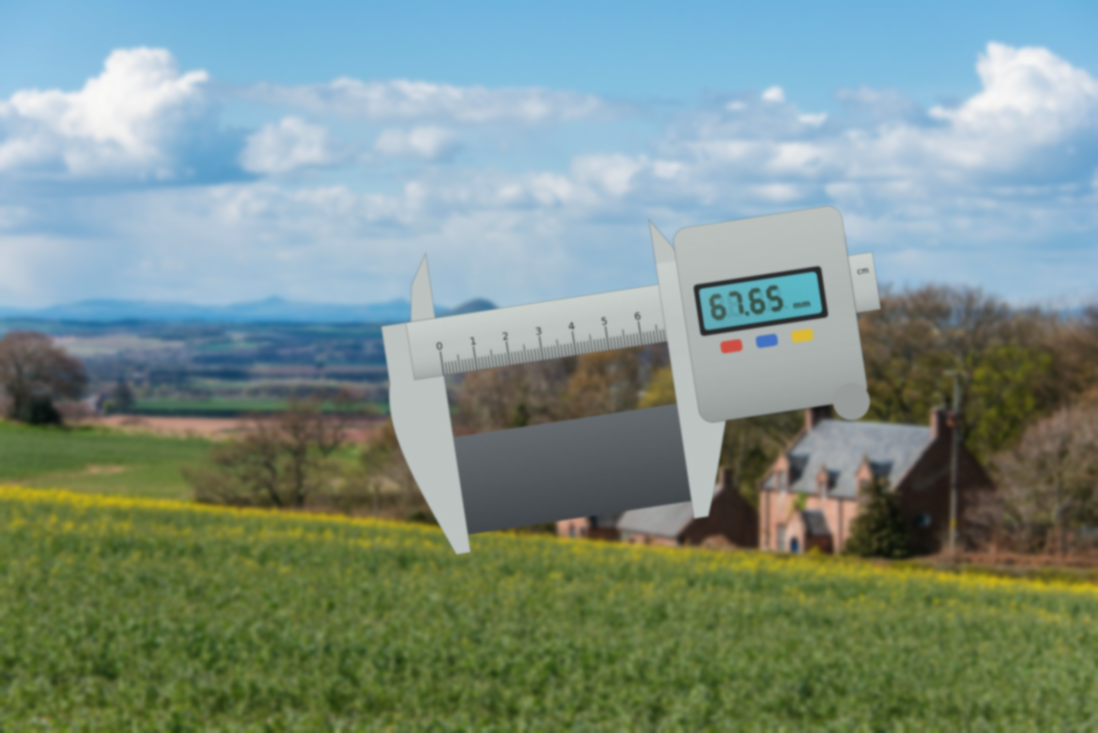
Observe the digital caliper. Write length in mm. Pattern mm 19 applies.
mm 67.65
